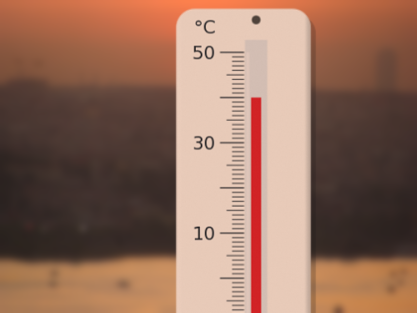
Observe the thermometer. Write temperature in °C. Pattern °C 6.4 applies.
°C 40
